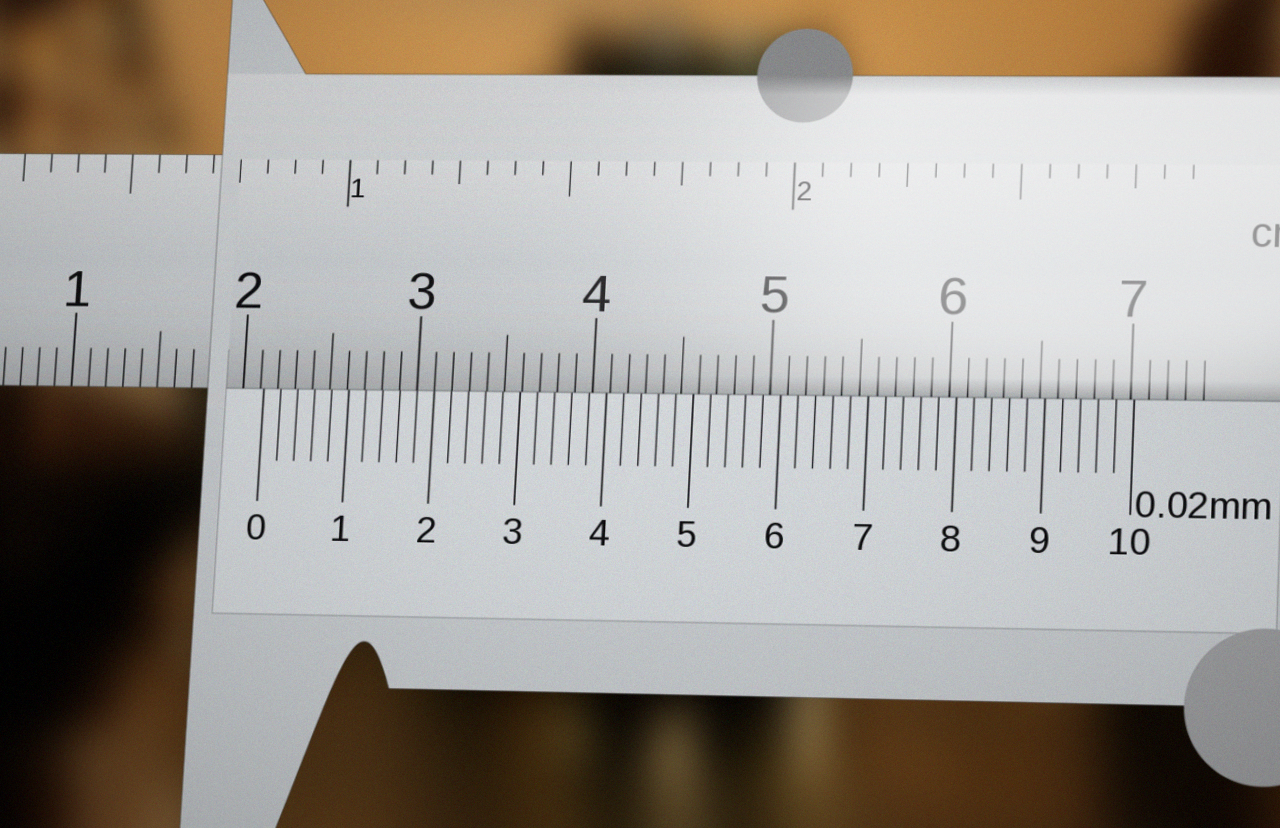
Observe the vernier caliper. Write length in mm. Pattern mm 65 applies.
mm 21.2
